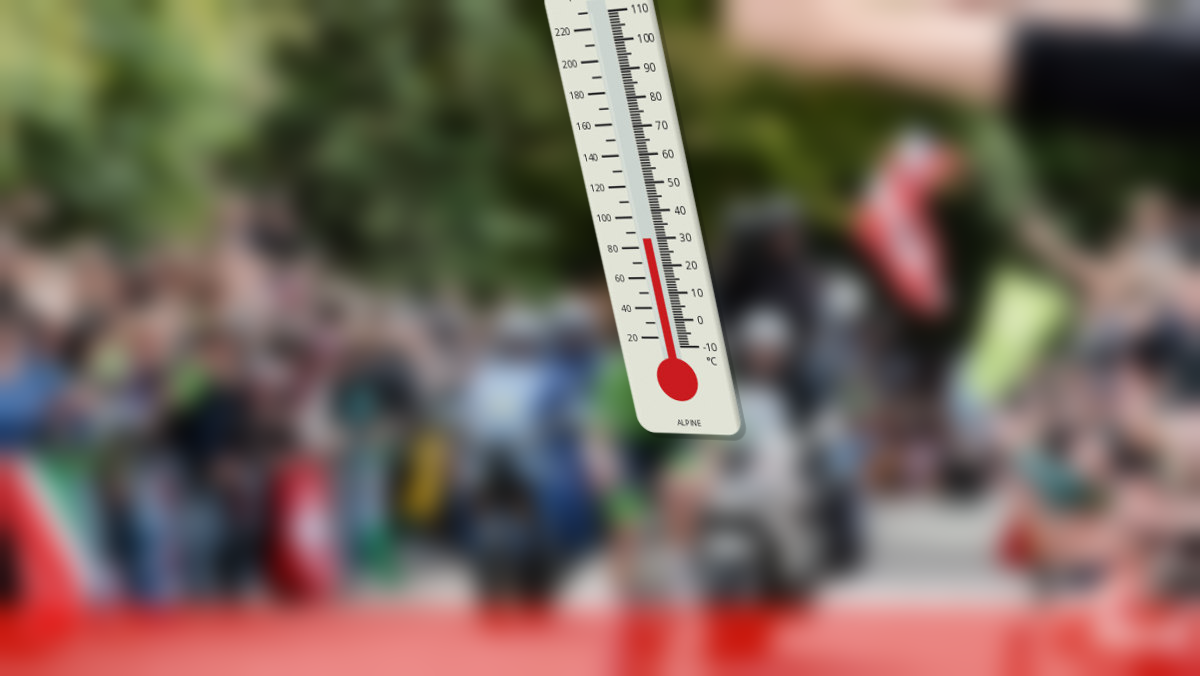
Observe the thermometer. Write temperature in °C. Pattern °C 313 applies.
°C 30
